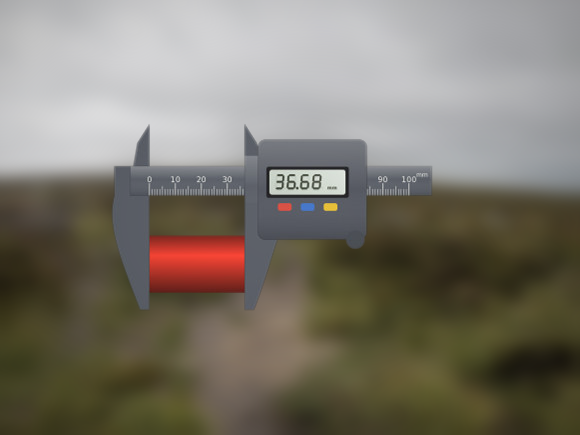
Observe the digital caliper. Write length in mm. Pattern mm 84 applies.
mm 36.68
